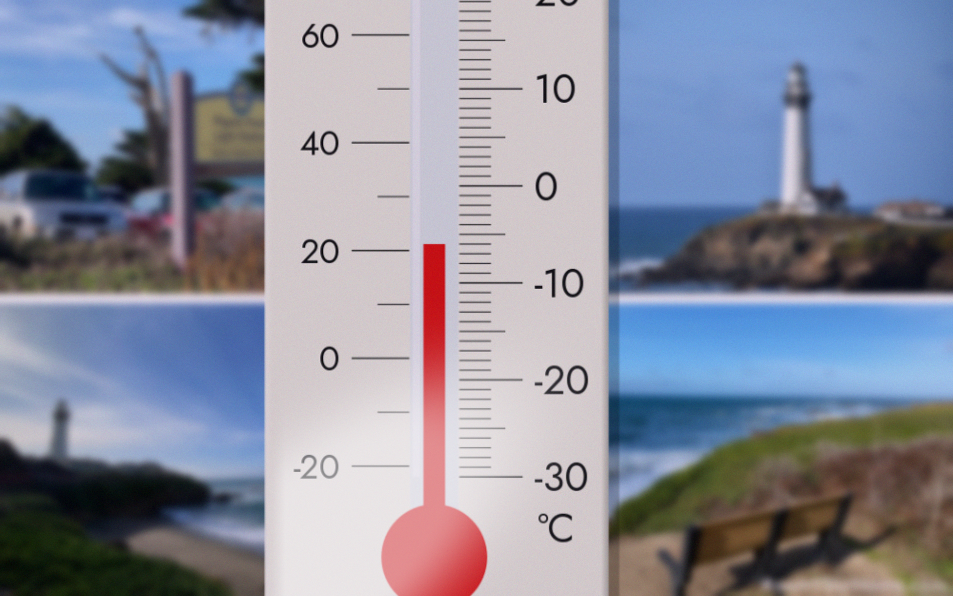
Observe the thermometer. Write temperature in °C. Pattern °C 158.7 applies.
°C -6
